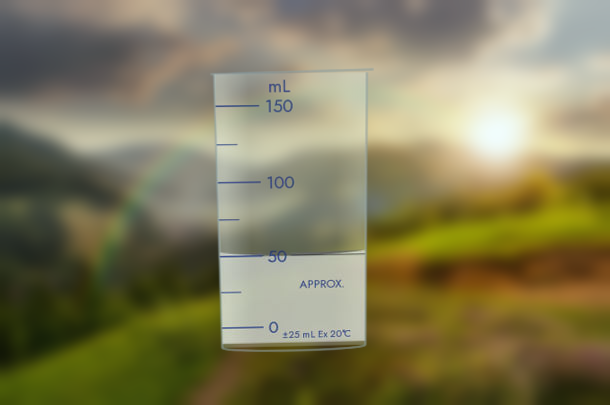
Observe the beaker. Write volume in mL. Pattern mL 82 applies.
mL 50
